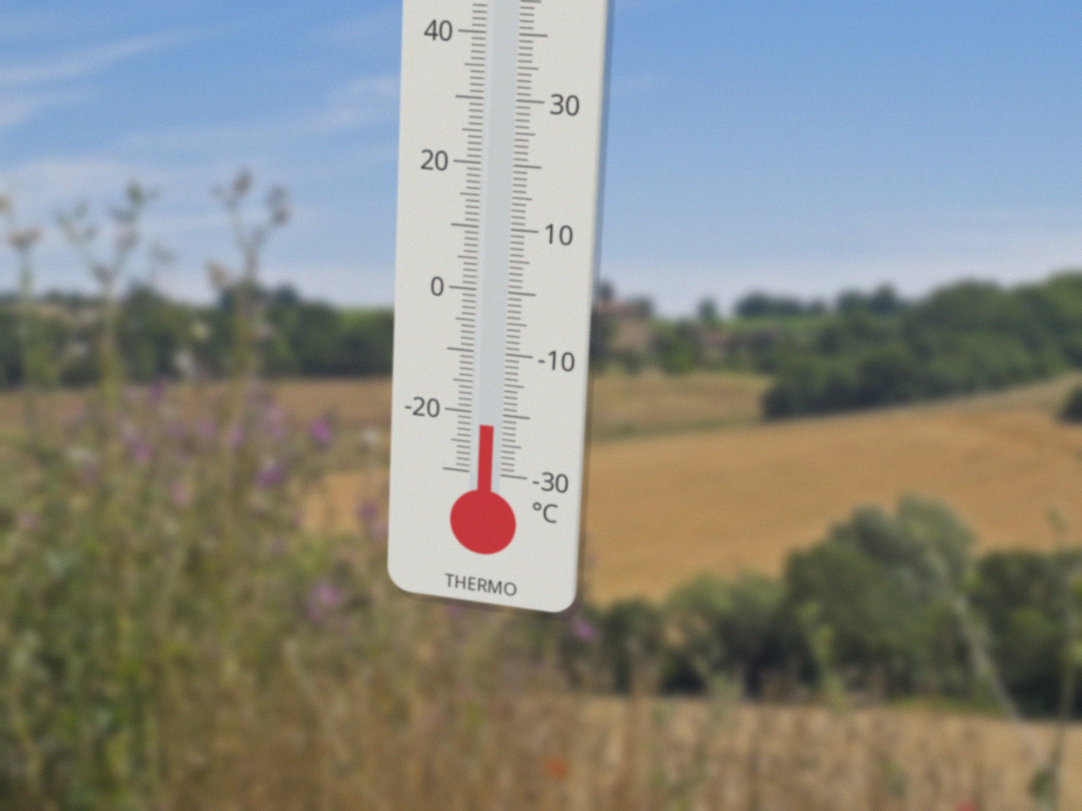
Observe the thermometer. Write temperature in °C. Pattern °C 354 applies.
°C -22
